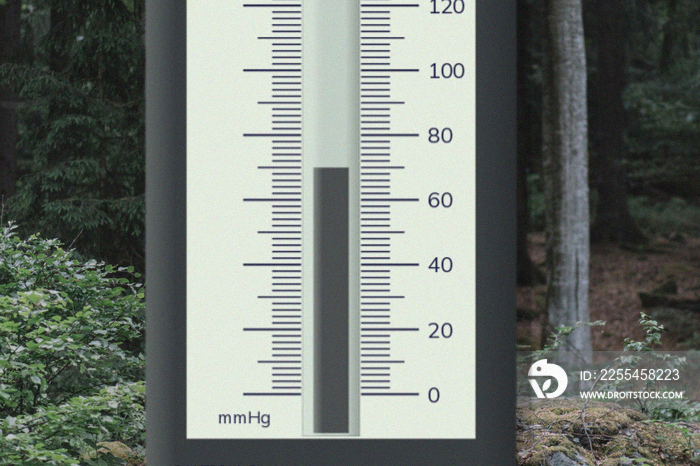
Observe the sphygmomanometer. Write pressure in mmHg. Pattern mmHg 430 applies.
mmHg 70
